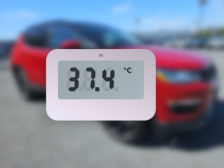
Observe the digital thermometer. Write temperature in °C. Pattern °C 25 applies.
°C 37.4
